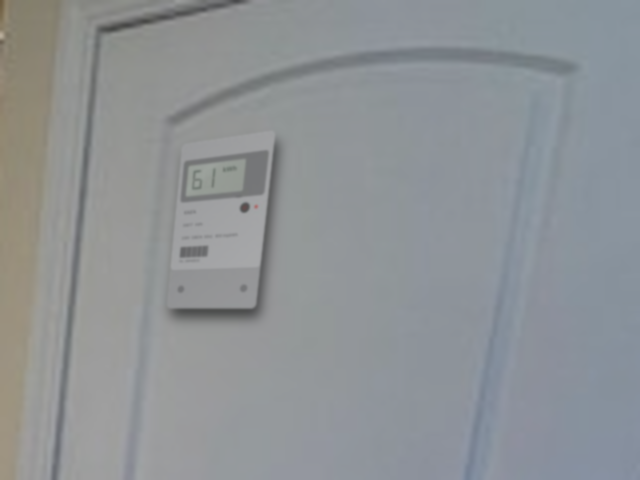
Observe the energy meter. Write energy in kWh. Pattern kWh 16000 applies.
kWh 61
